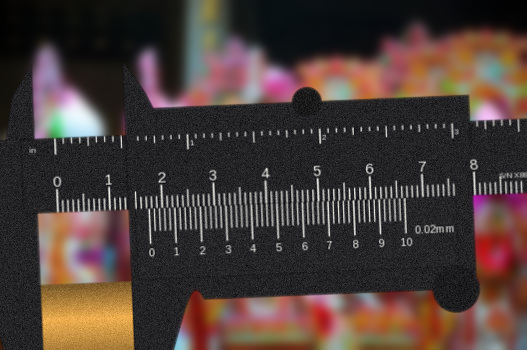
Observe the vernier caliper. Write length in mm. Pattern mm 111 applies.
mm 17.5
